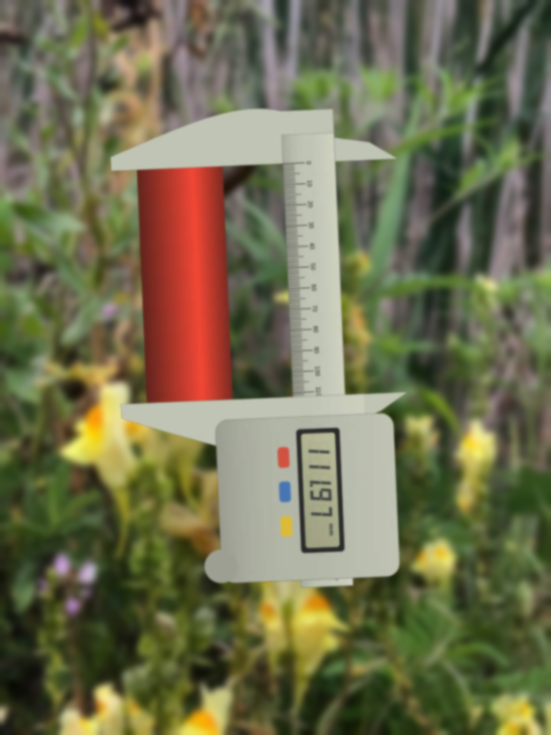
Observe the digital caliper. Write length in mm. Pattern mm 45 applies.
mm 111.97
